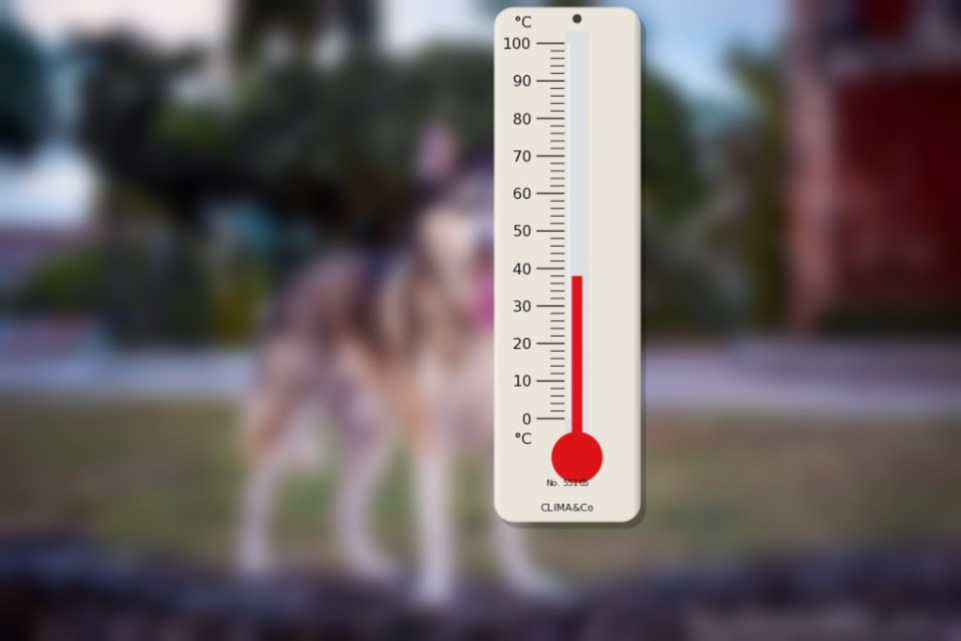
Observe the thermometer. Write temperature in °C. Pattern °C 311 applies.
°C 38
